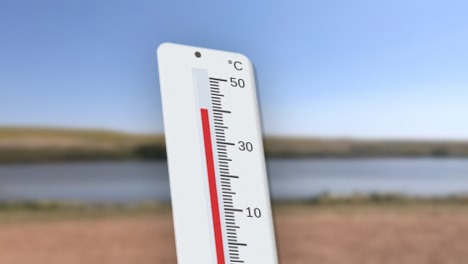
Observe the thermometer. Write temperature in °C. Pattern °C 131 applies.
°C 40
